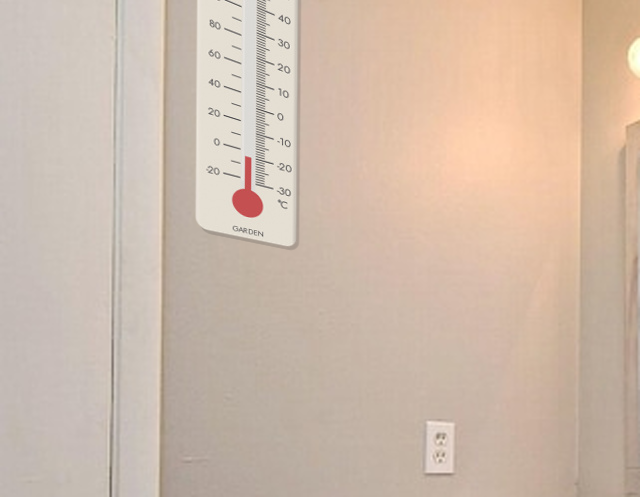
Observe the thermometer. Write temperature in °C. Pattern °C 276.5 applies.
°C -20
